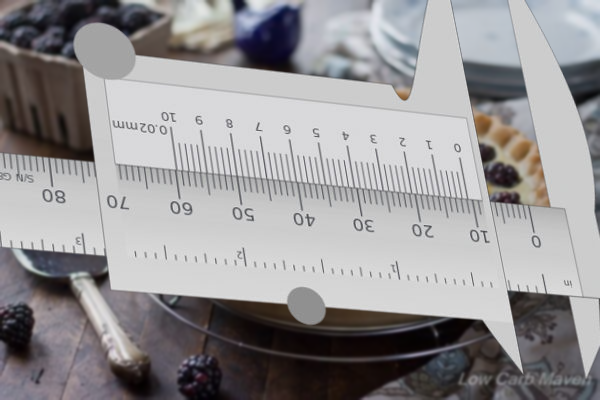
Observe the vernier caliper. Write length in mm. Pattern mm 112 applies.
mm 10.8
